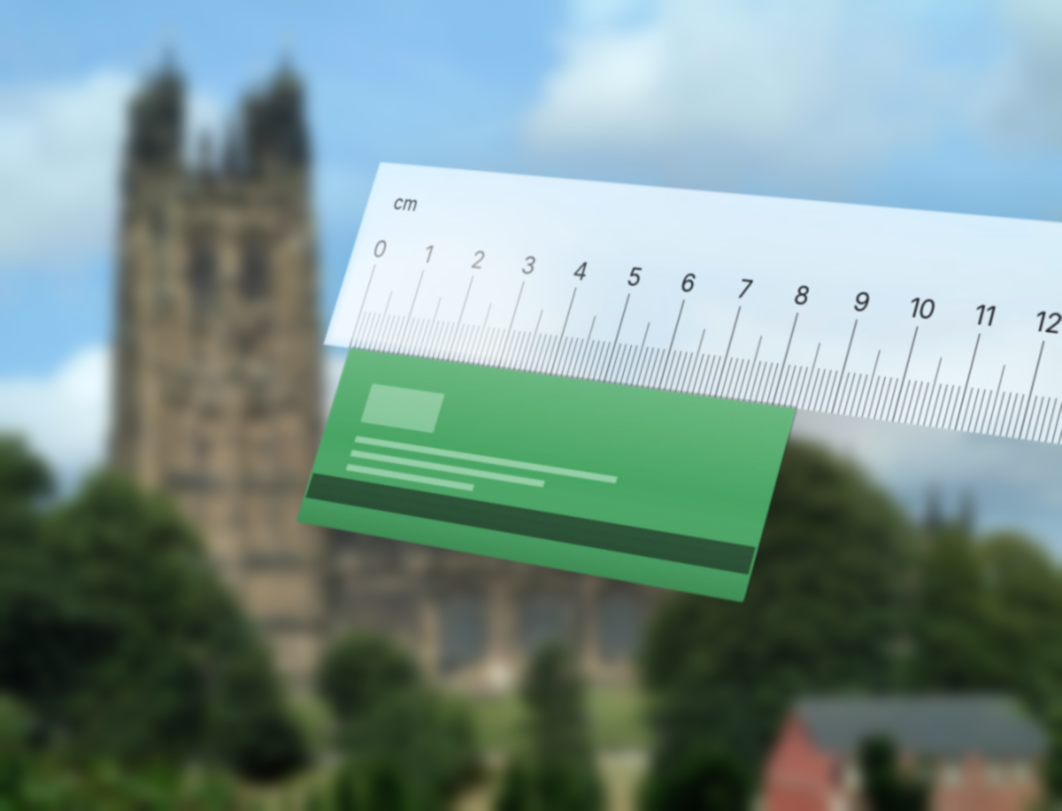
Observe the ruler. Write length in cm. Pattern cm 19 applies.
cm 8.4
